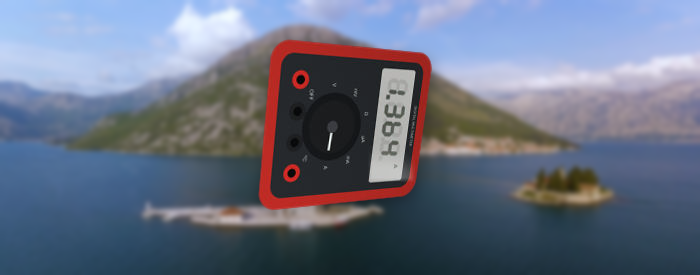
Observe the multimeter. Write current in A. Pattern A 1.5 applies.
A 1.364
